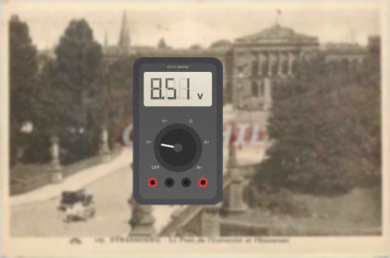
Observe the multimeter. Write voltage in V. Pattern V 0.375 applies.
V 8.51
